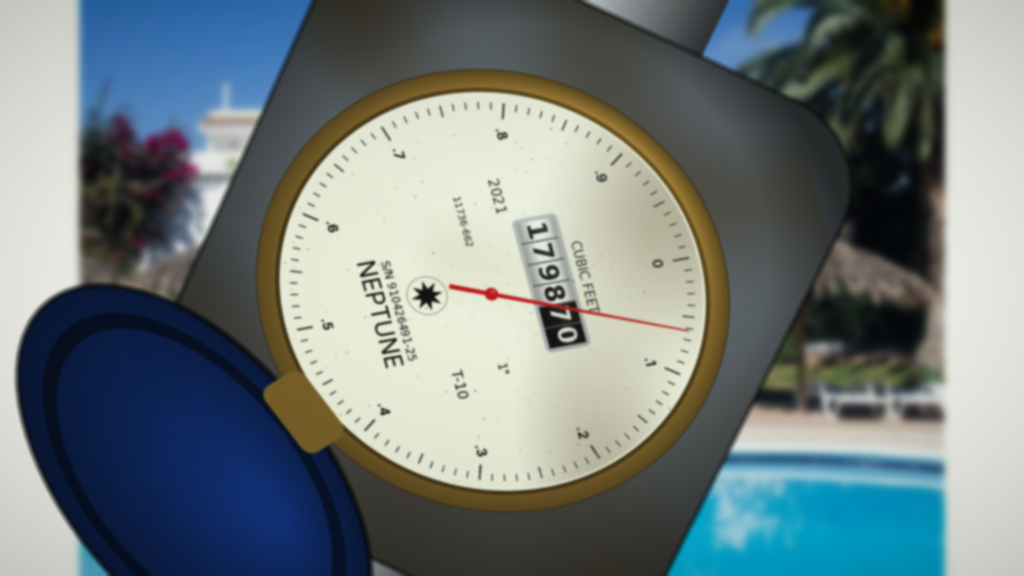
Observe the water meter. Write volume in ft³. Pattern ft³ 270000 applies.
ft³ 179870.06
